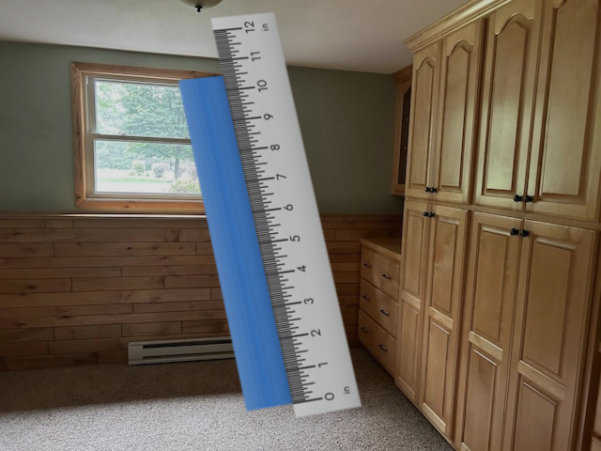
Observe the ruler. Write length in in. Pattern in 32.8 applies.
in 10.5
